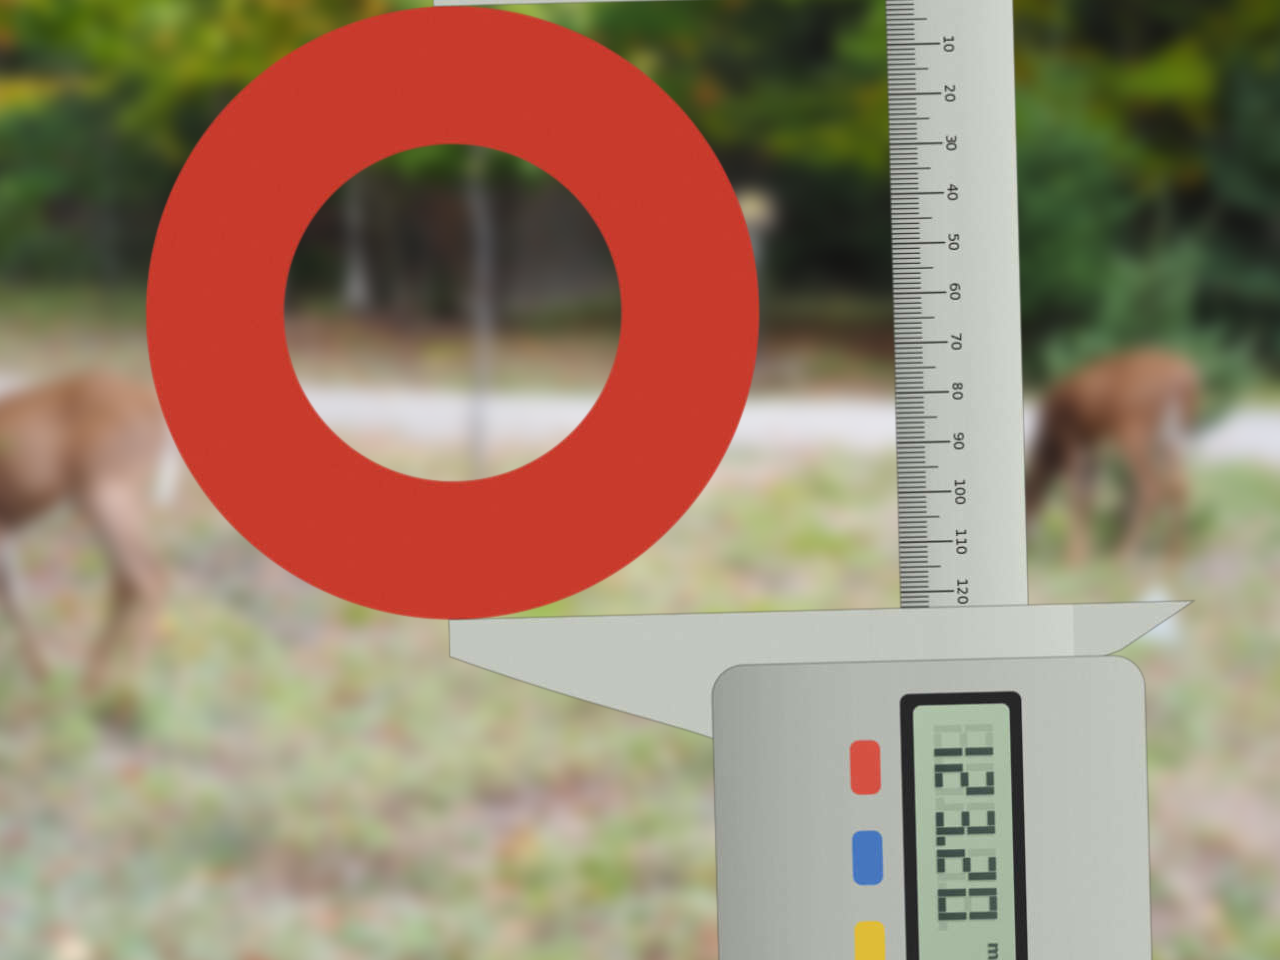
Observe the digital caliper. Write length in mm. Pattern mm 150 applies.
mm 123.20
